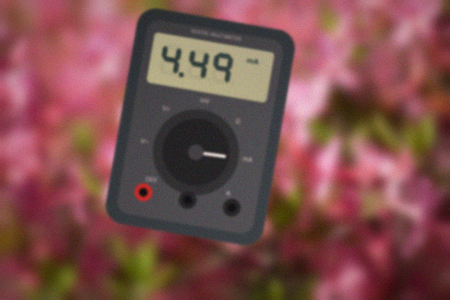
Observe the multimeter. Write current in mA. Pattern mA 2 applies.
mA 4.49
